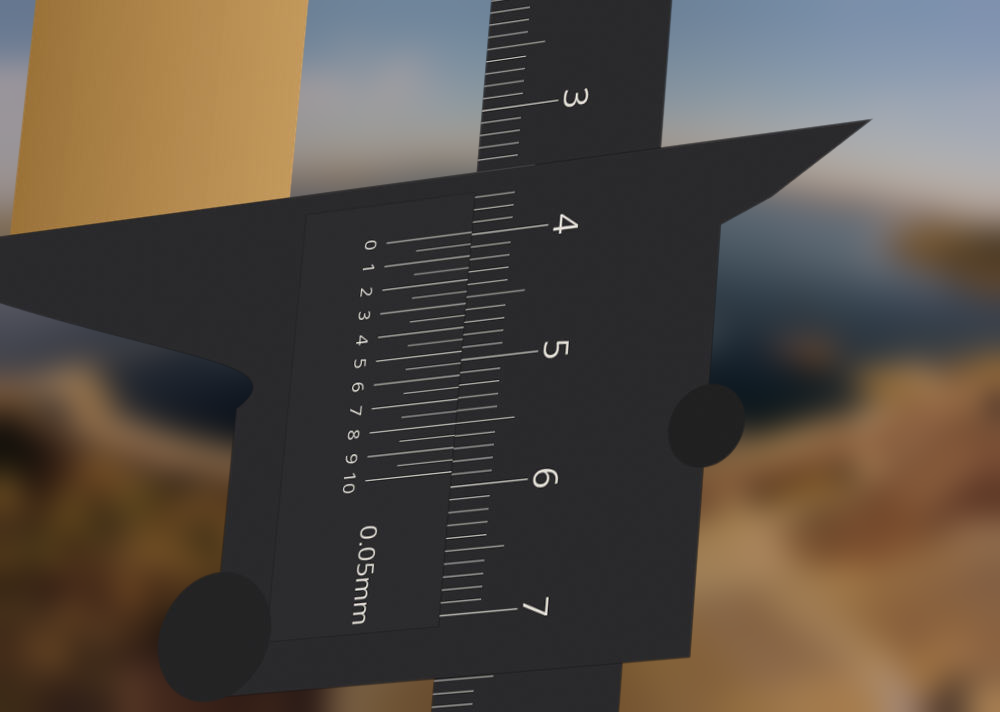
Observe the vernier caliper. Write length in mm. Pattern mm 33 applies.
mm 39.8
